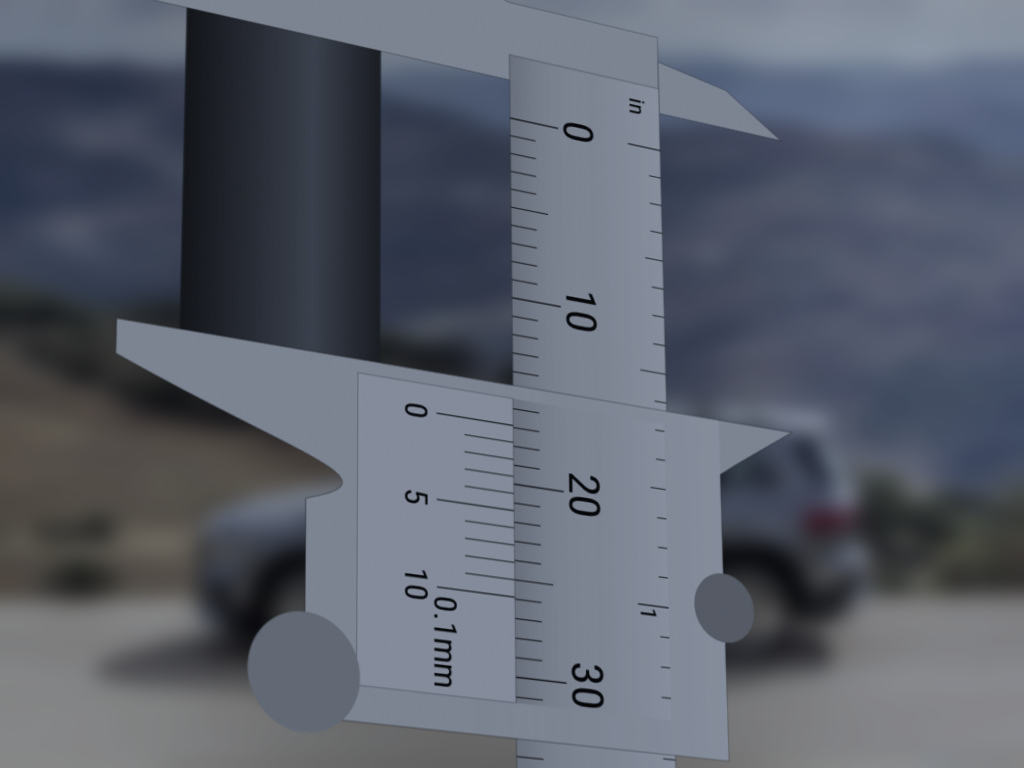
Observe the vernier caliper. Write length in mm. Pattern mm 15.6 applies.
mm 16.9
